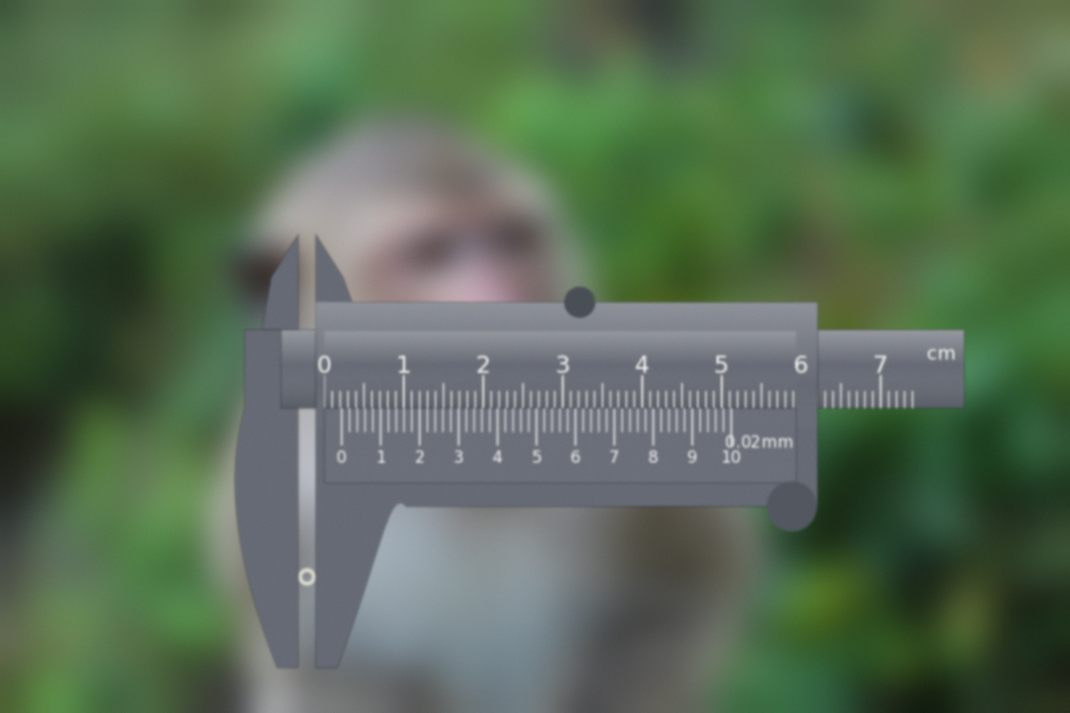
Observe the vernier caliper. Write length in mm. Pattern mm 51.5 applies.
mm 2.2
